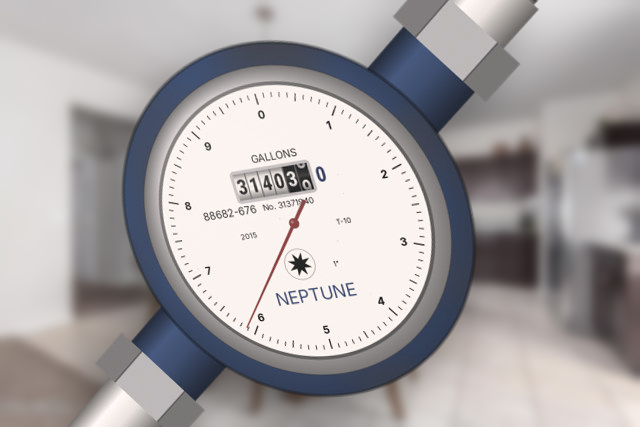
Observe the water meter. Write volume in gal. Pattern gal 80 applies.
gal 3140386.1
